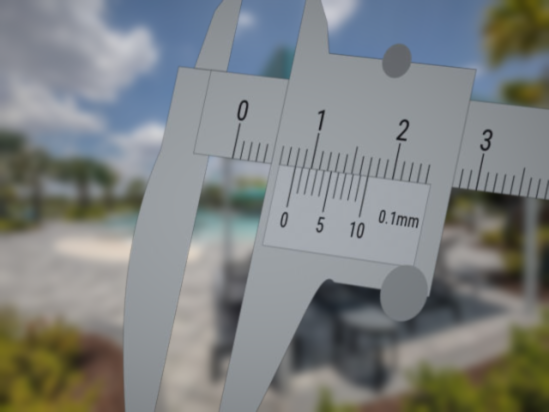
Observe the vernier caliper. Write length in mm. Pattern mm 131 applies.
mm 8.0
